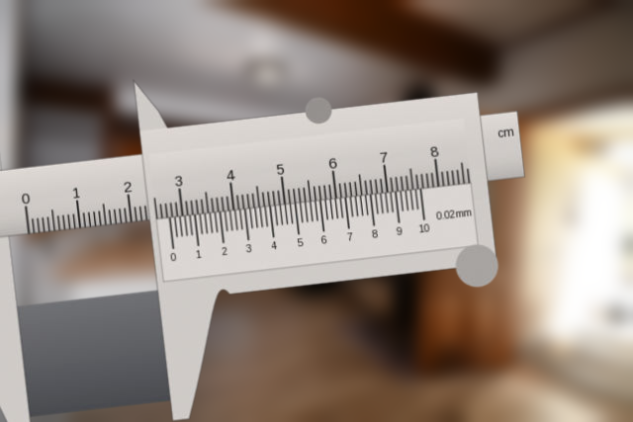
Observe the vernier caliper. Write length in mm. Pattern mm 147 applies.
mm 27.5
